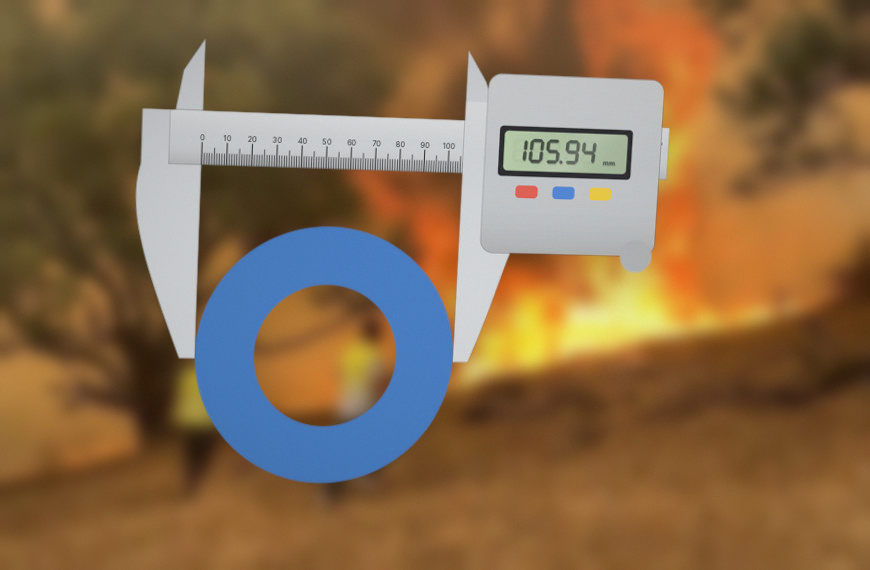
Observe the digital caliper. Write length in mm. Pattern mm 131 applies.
mm 105.94
